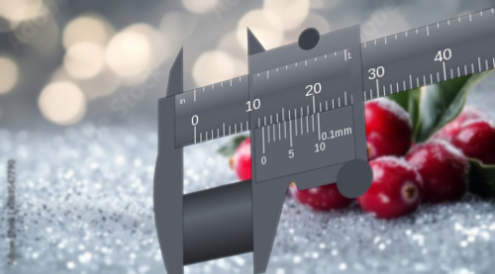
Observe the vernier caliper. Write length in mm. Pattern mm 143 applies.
mm 11.6
